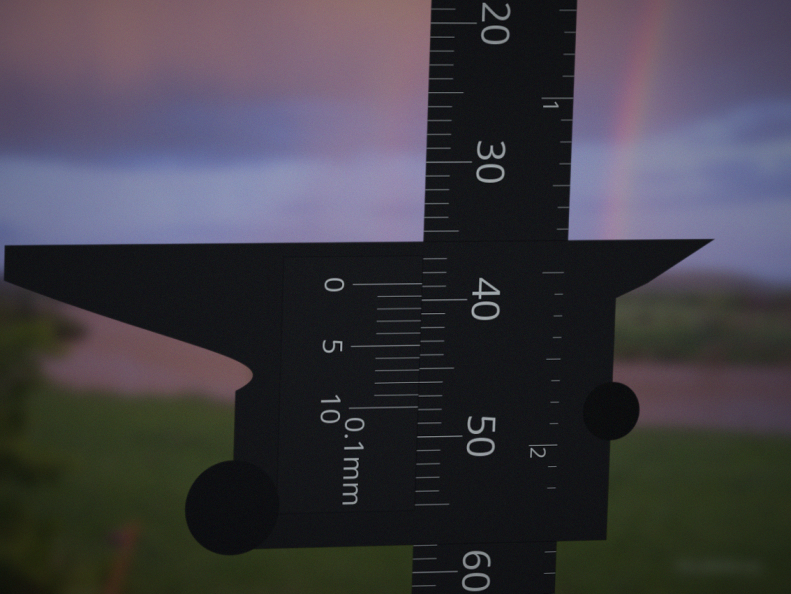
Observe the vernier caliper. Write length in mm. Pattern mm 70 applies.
mm 38.8
